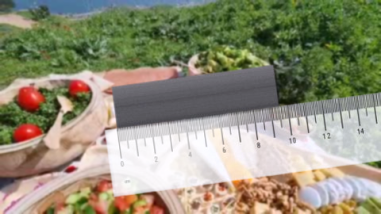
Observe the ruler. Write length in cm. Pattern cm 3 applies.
cm 9.5
